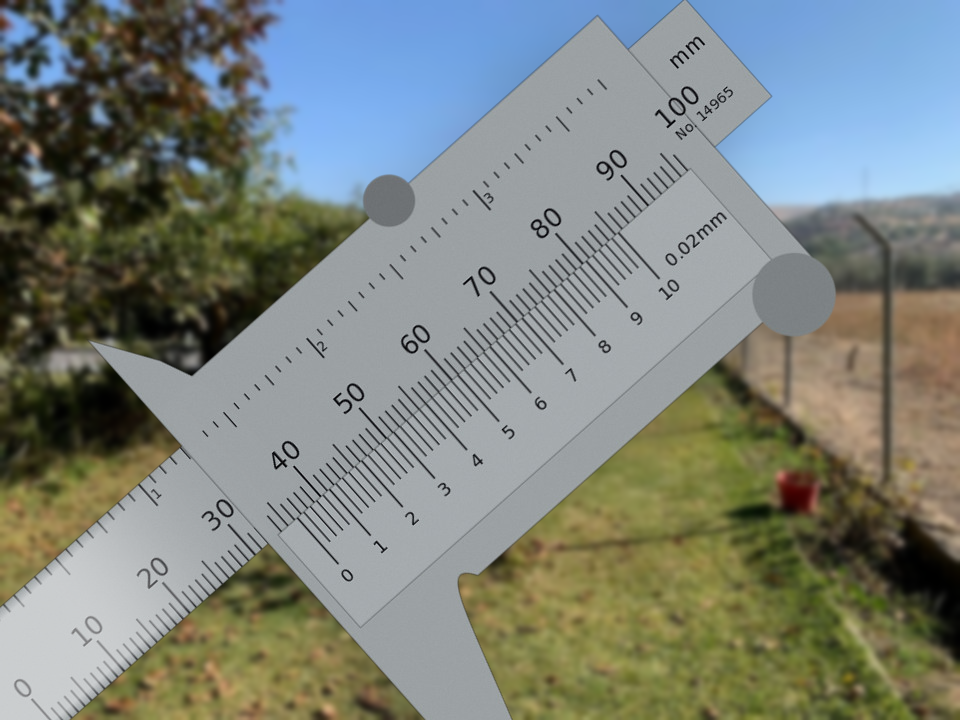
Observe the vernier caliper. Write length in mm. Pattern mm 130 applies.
mm 36.4
